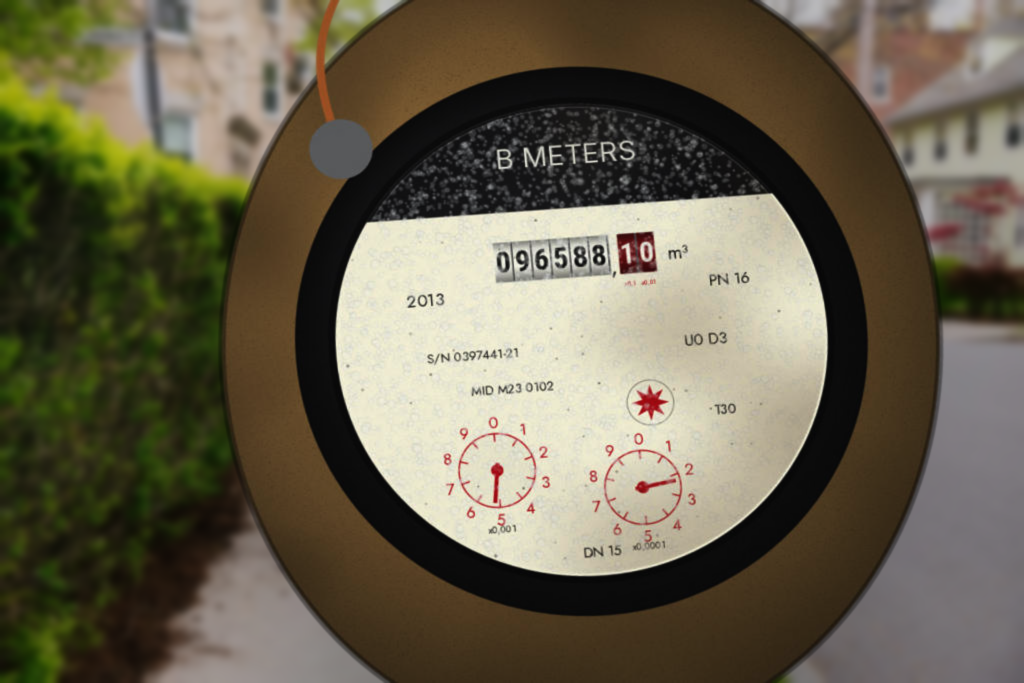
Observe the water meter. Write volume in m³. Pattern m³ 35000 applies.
m³ 96588.1052
